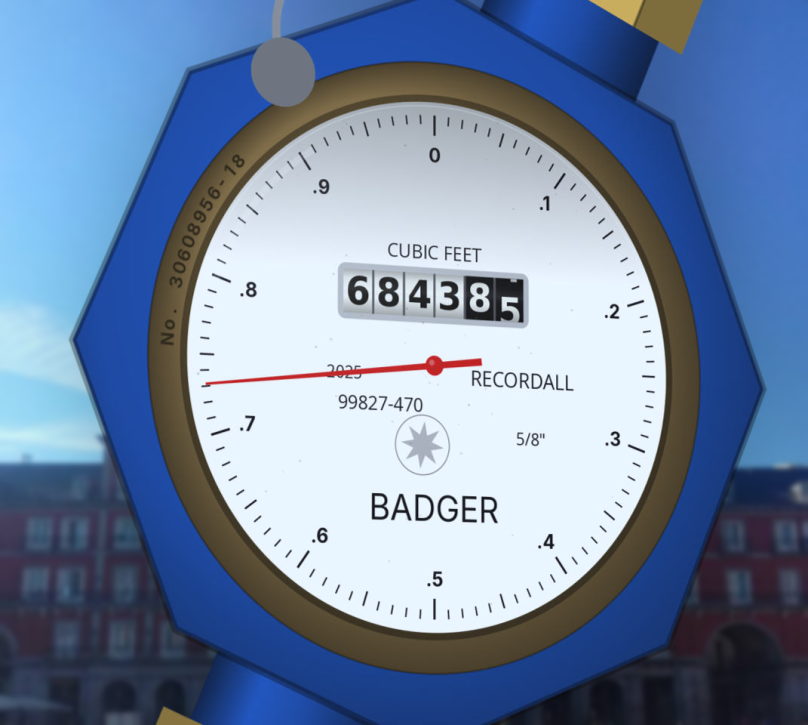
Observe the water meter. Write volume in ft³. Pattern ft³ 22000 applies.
ft³ 684384.73
